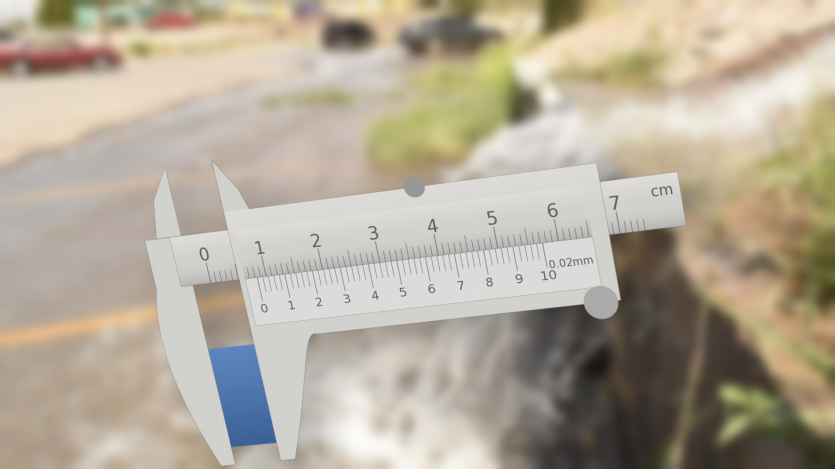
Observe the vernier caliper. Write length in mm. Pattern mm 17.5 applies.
mm 8.4
